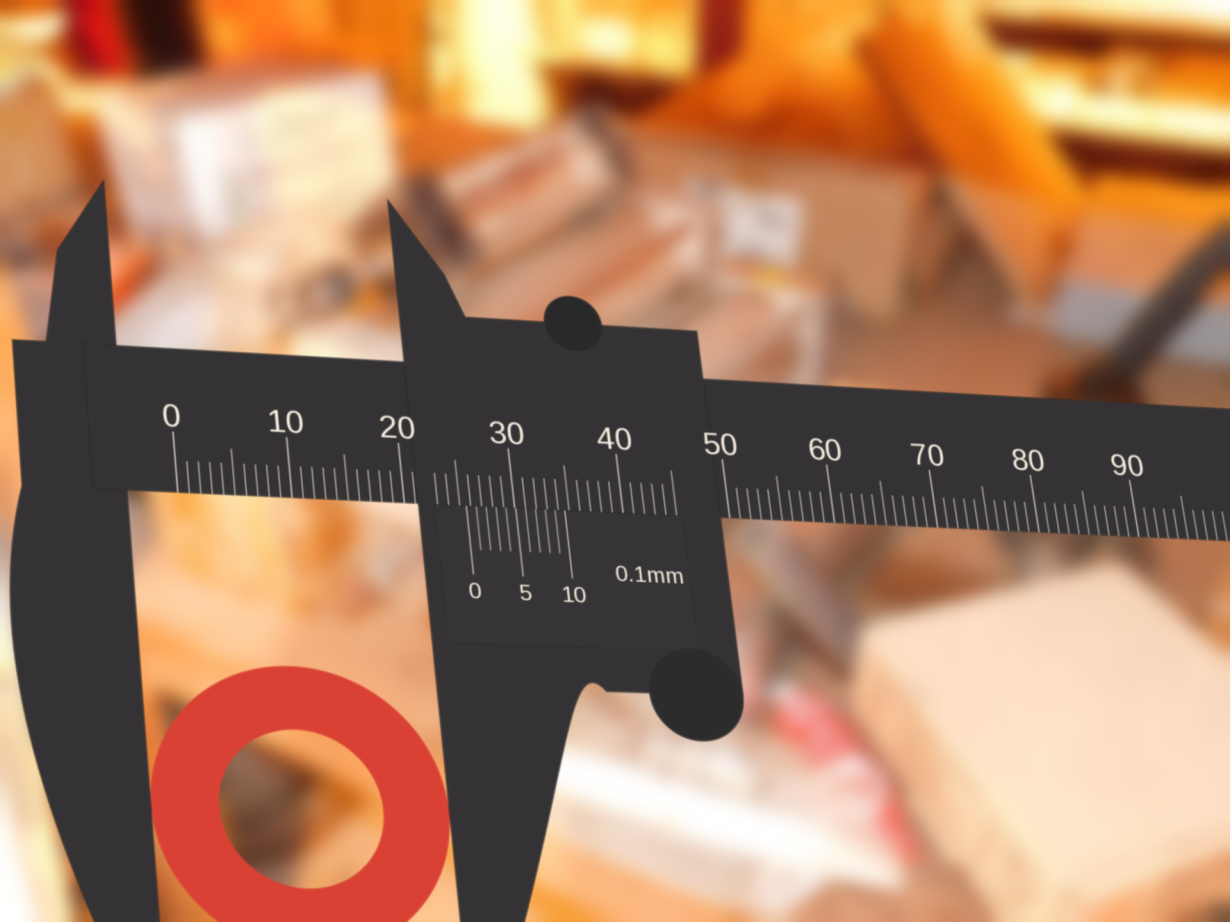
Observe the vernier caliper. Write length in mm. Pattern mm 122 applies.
mm 25.6
